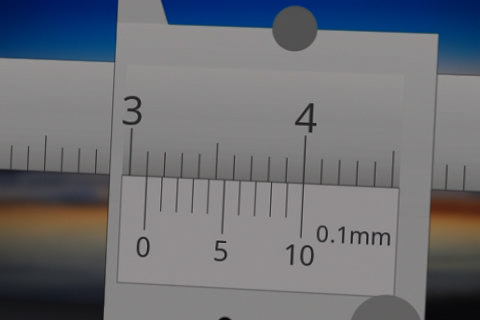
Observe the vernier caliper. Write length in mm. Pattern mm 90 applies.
mm 31.0
